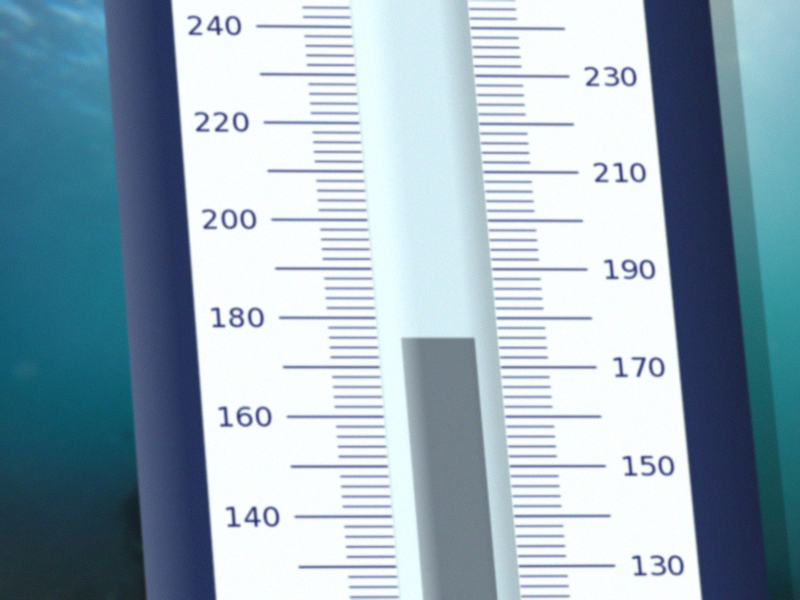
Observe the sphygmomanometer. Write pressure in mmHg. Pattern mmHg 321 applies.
mmHg 176
